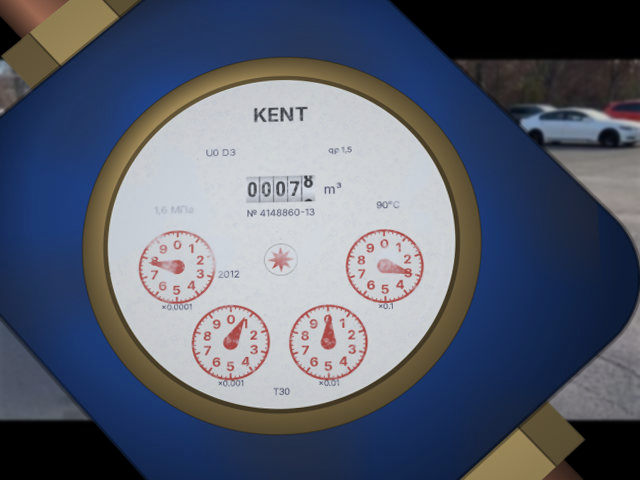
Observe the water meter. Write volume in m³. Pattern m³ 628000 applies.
m³ 78.3007
